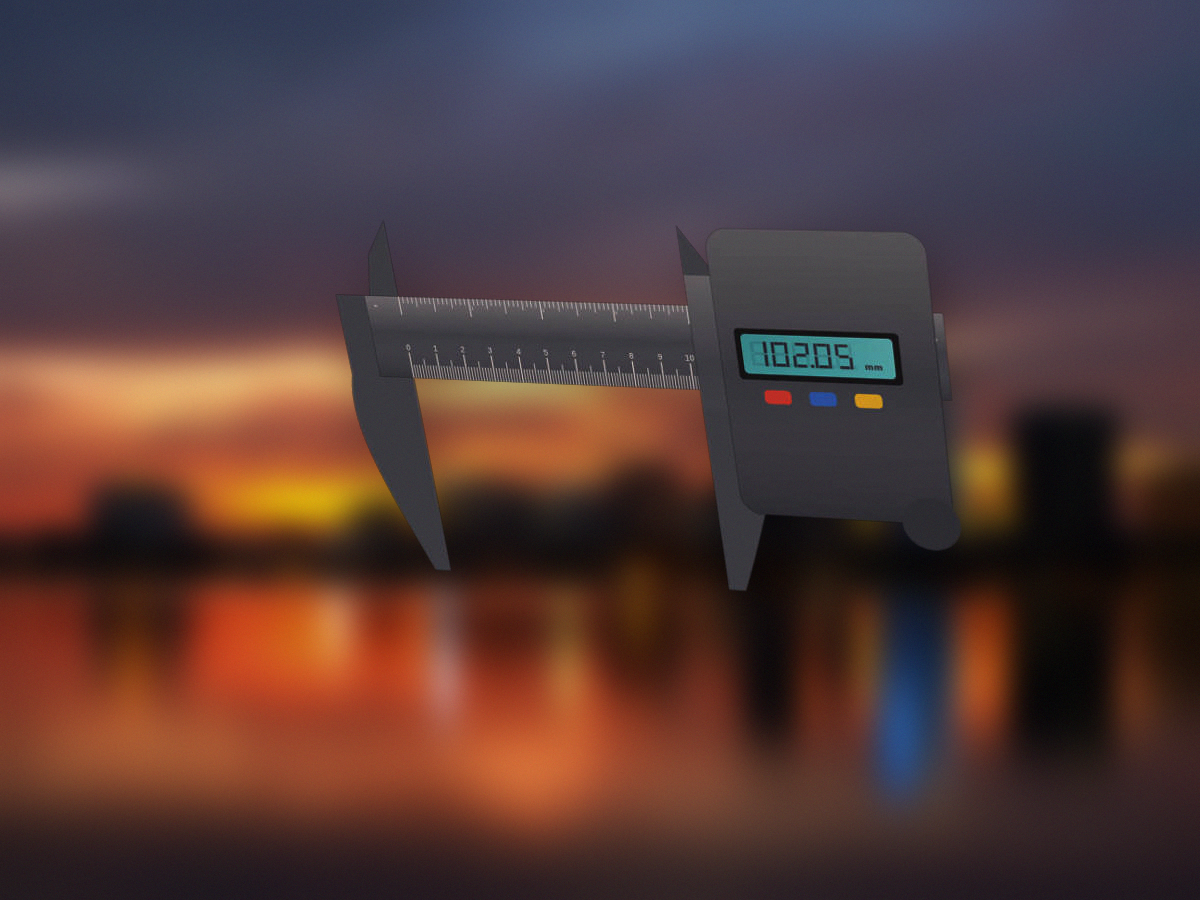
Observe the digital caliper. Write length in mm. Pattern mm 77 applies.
mm 102.05
